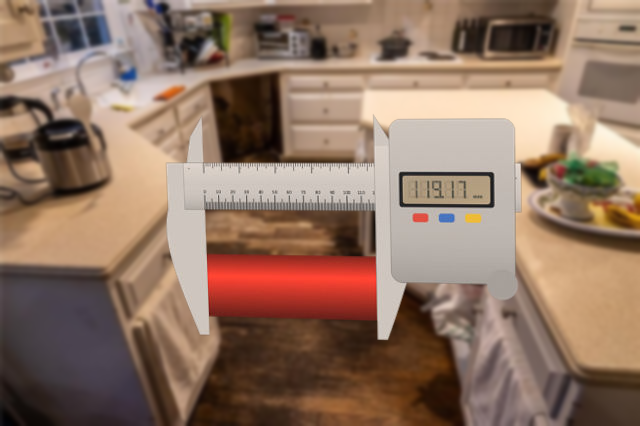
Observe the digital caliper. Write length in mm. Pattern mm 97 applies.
mm 119.17
